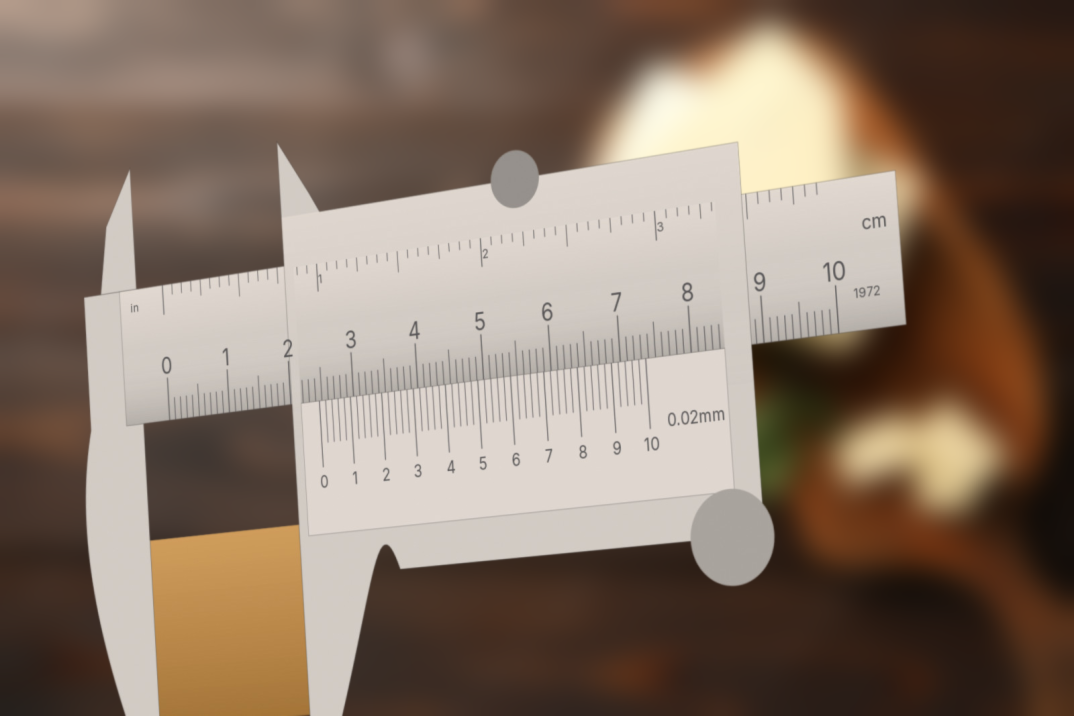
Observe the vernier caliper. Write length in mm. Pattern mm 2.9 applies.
mm 24.6
